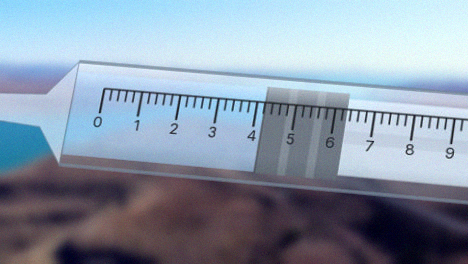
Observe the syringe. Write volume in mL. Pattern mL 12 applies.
mL 4.2
